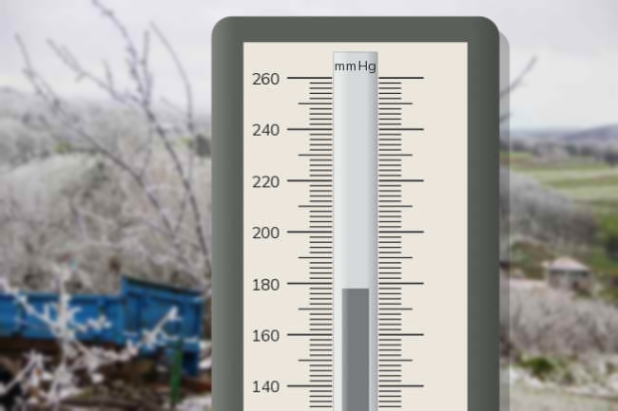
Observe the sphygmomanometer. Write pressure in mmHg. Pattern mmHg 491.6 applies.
mmHg 178
